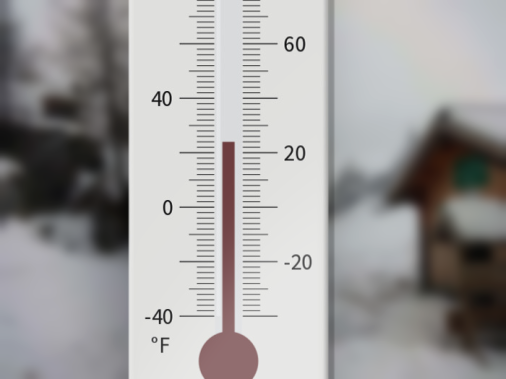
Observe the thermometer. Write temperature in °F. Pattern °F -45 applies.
°F 24
